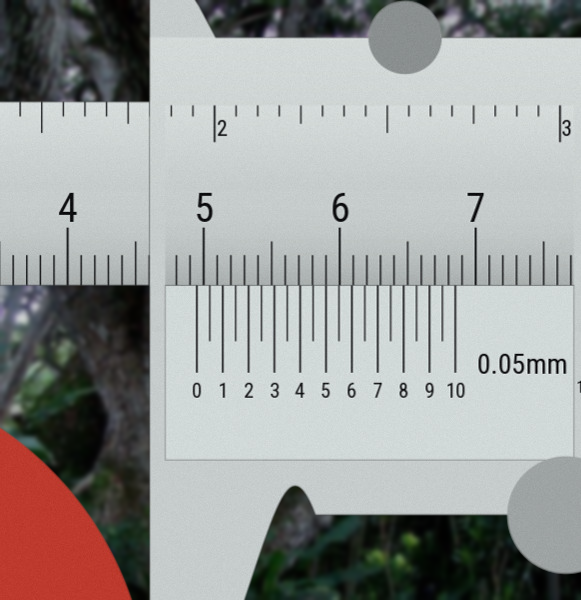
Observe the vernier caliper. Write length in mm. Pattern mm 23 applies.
mm 49.5
